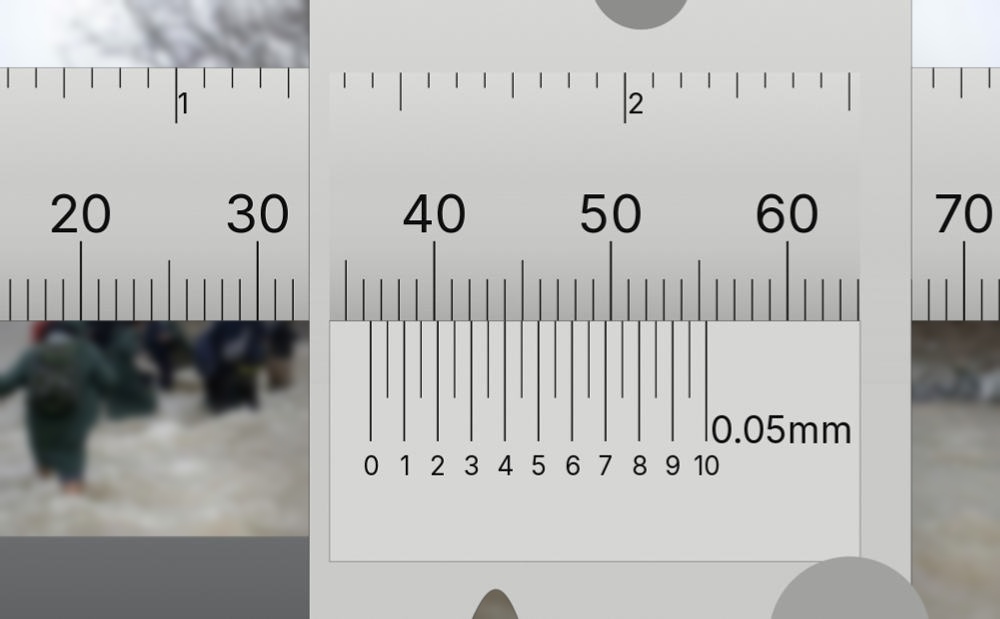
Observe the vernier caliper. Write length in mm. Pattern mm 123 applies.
mm 36.4
